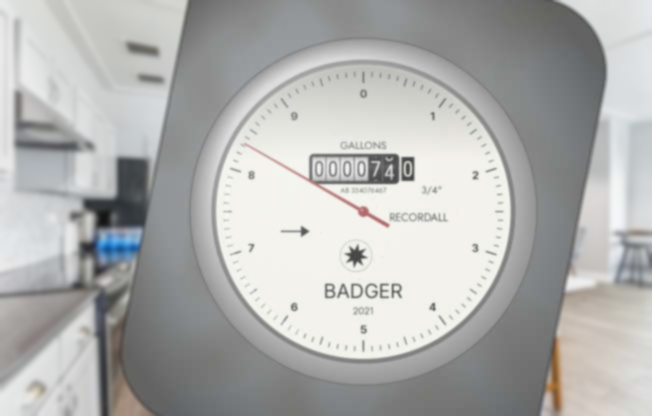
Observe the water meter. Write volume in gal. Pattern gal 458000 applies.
gal 738.3
